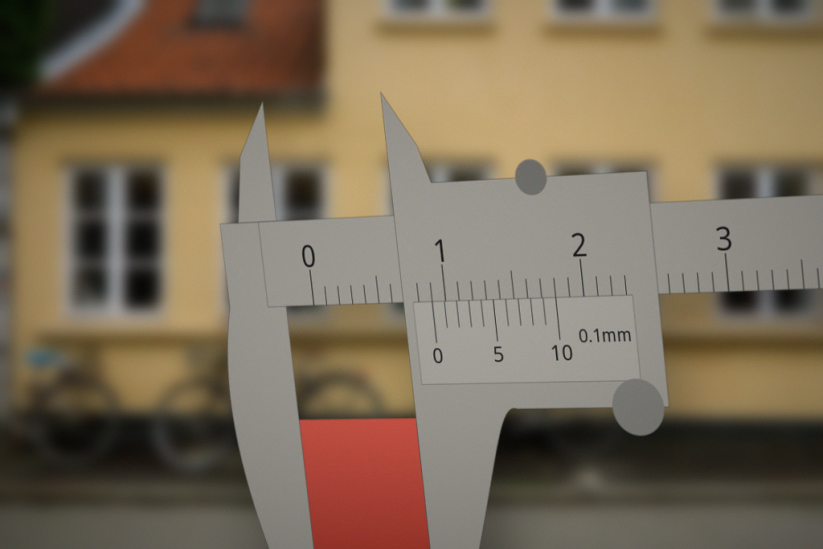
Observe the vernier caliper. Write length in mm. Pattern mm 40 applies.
mm 9.0
